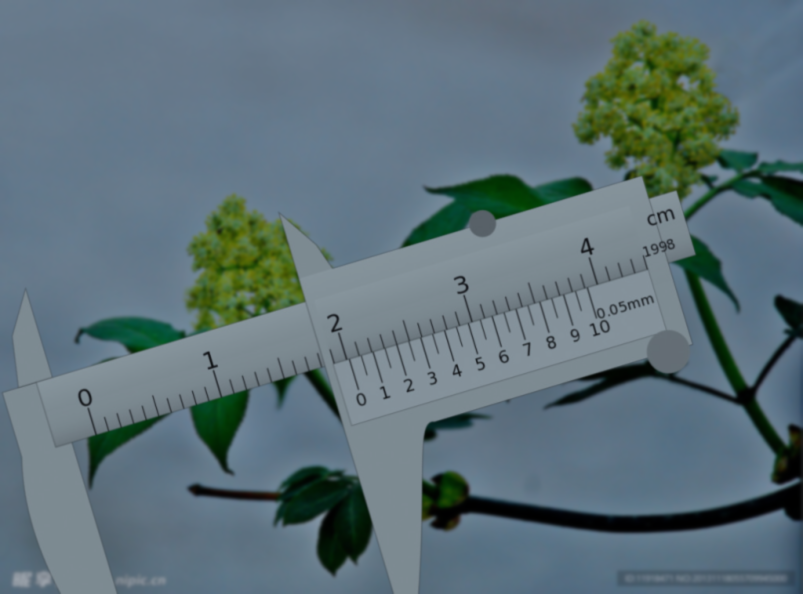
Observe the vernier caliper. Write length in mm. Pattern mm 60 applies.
mm 20.2
